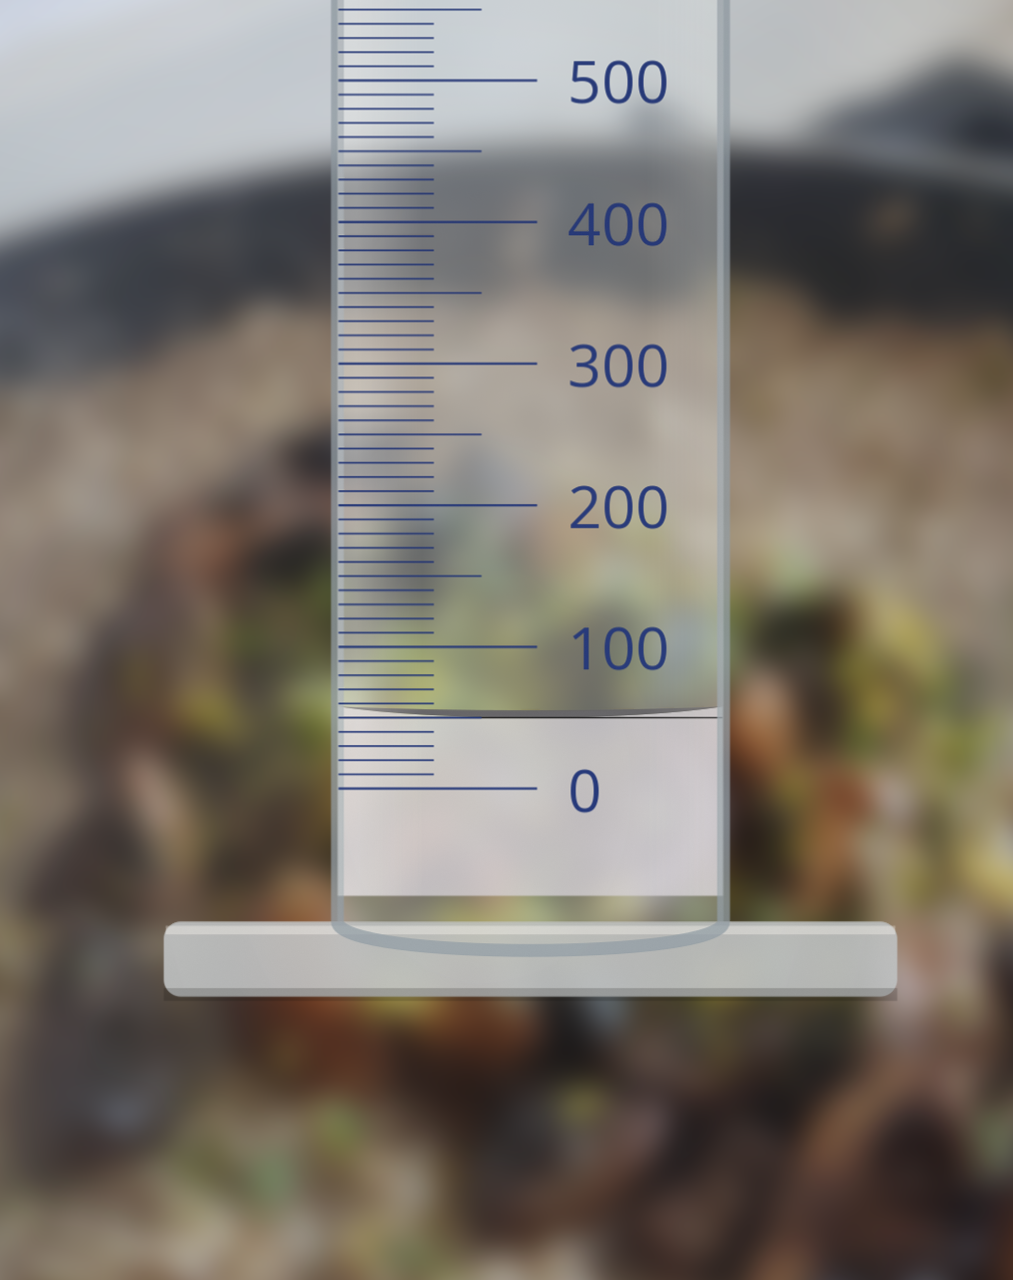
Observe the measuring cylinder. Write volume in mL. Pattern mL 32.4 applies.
mL 50
